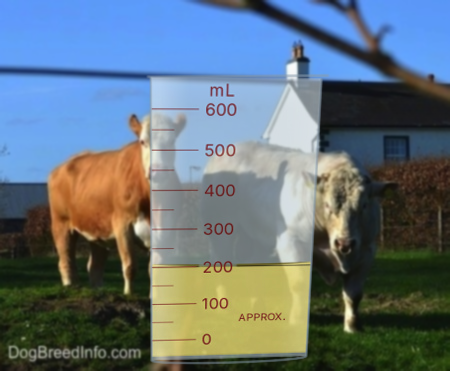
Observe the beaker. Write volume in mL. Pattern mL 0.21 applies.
mL 200
